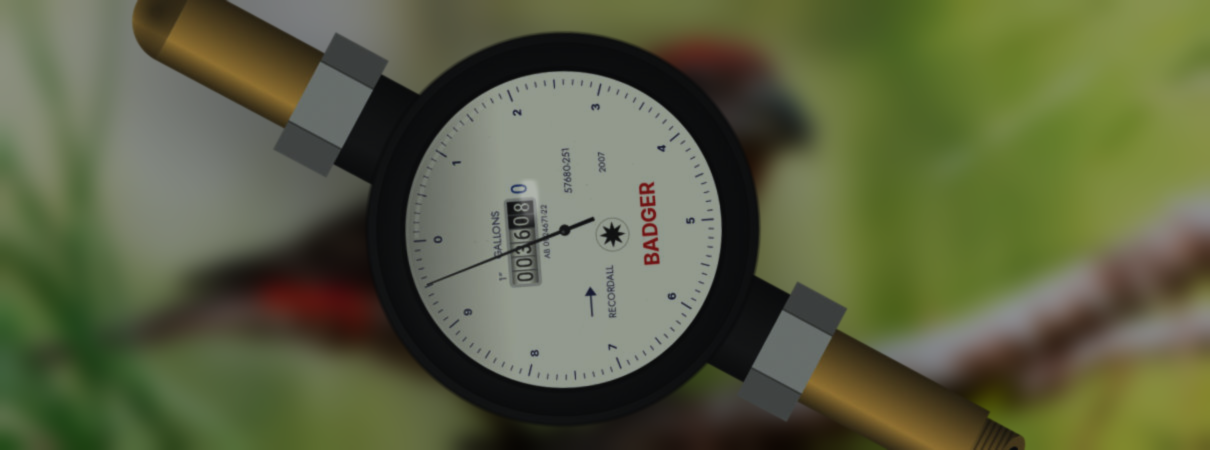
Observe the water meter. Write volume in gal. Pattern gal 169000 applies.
gal 36079.5
